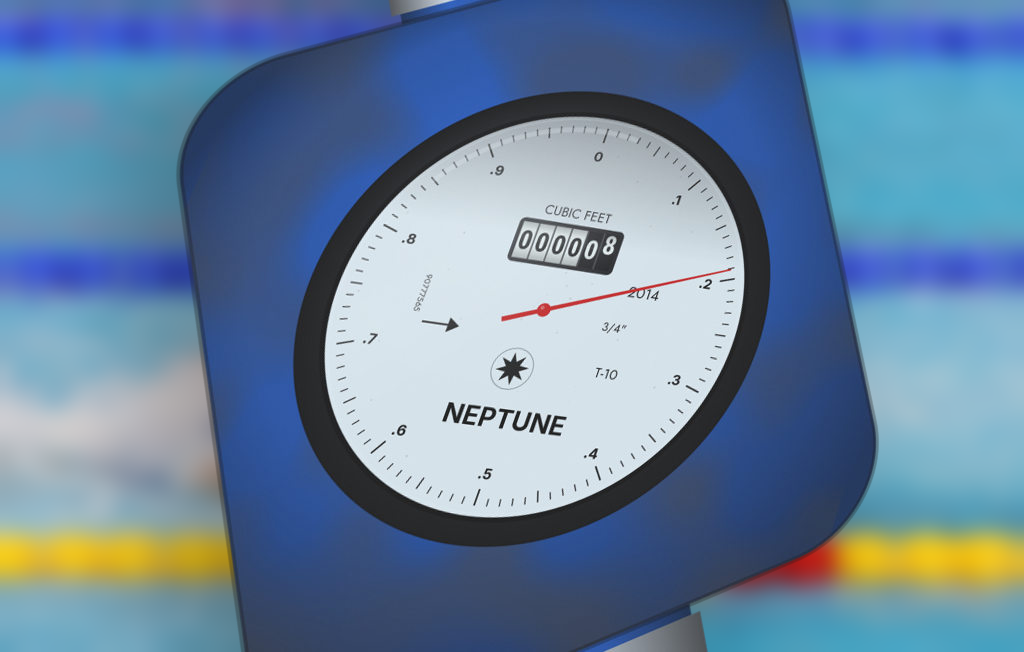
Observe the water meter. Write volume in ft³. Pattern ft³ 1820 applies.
ft³ 8.19
